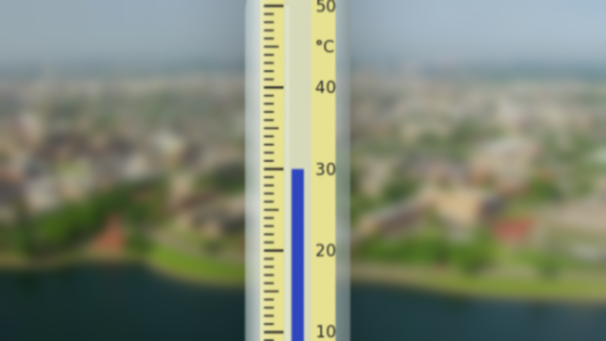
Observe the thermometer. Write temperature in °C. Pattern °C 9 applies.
°C 30
